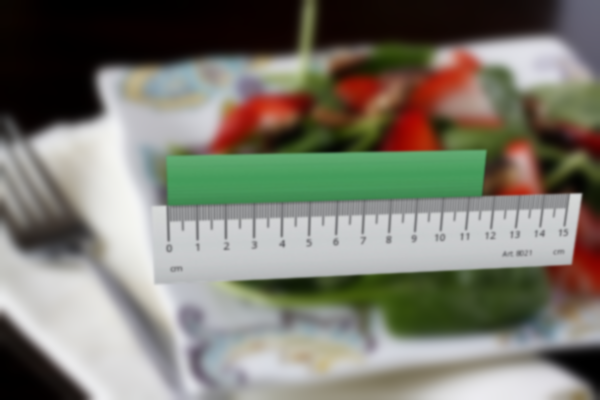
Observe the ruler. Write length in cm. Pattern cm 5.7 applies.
cm 11.5
